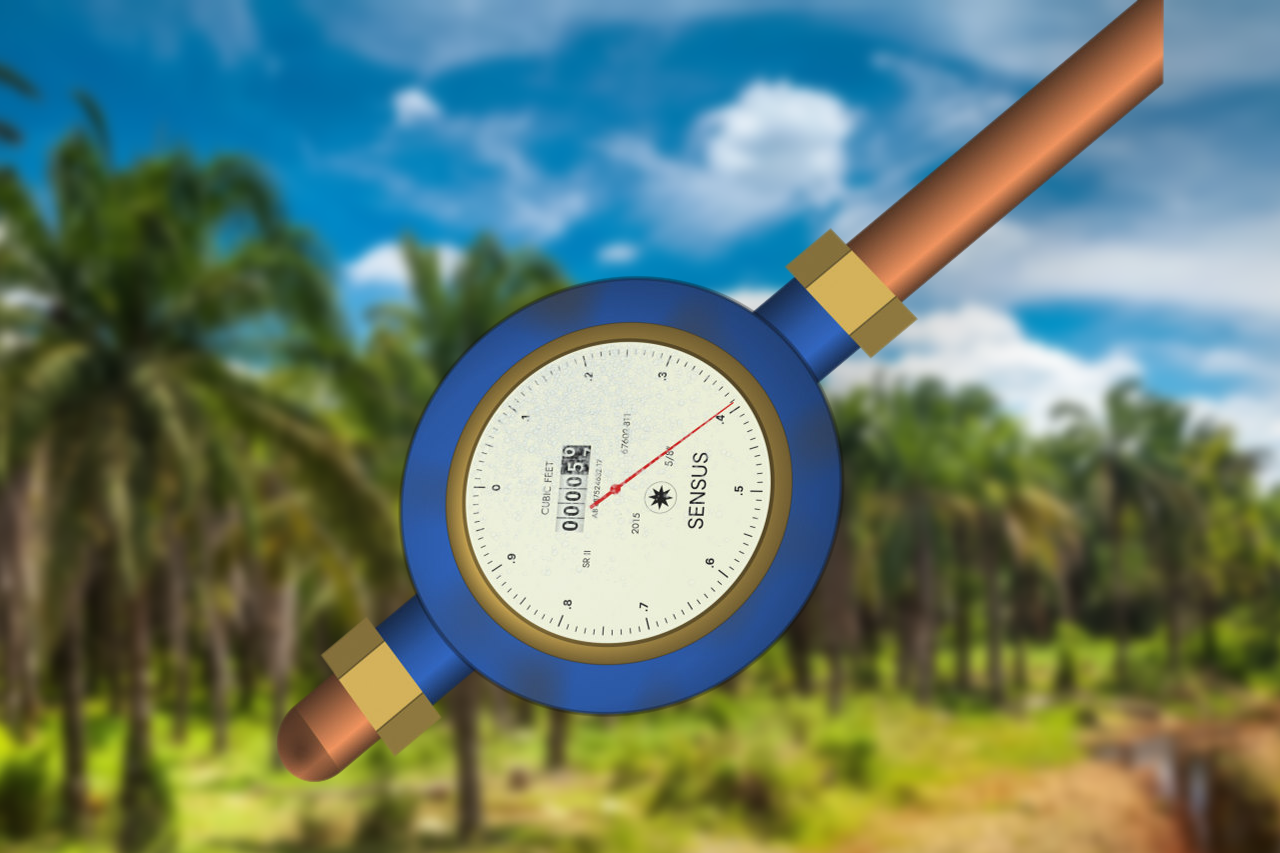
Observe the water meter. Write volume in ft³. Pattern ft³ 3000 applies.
ft³ 56.39
